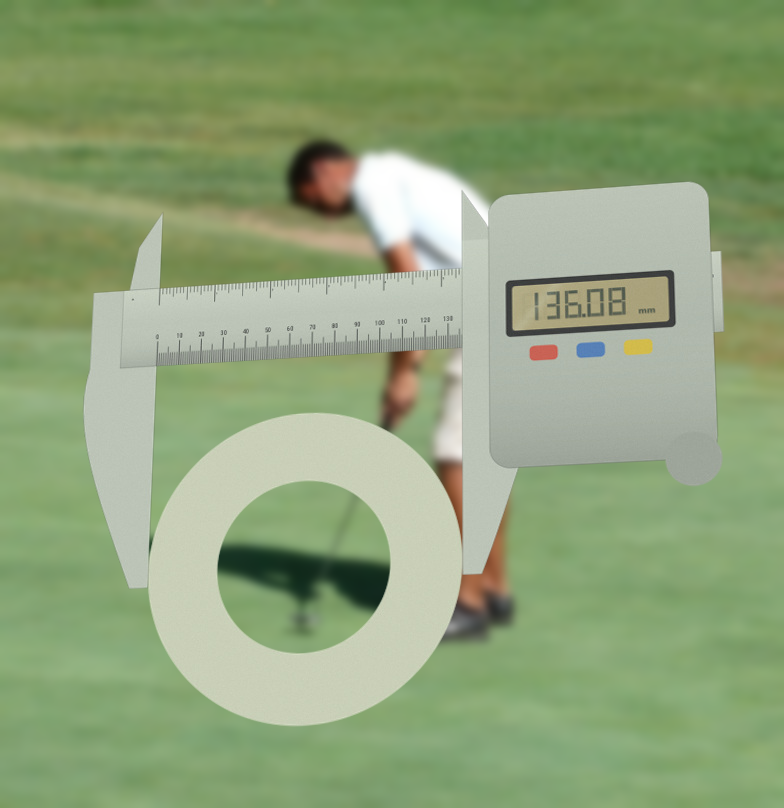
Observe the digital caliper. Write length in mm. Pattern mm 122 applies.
mm 136.08
